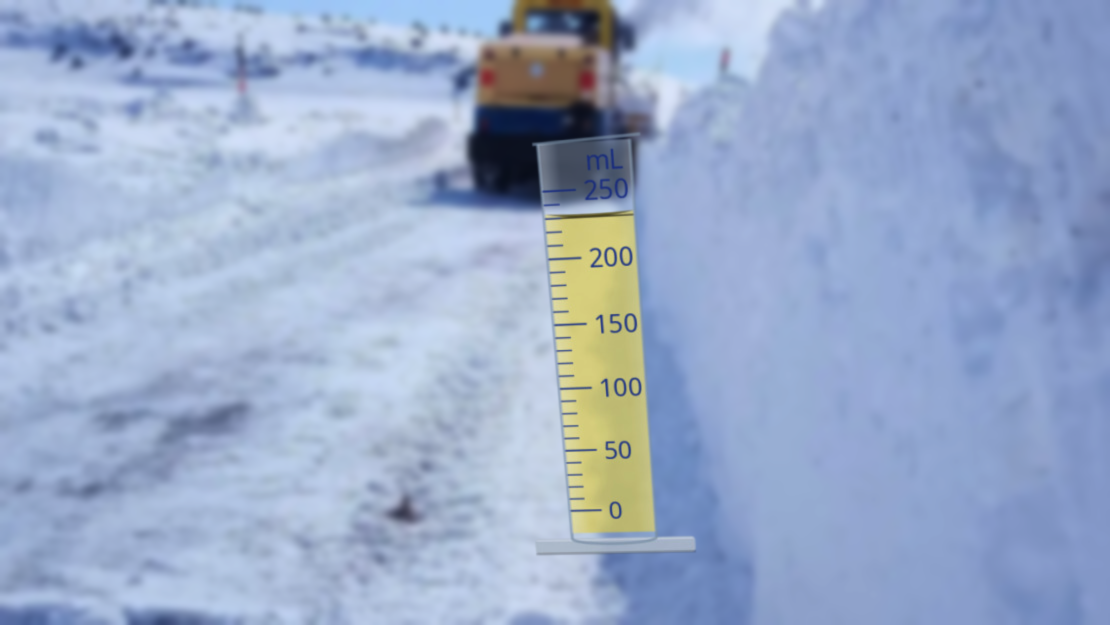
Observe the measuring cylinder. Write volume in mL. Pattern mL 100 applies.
mL 230
